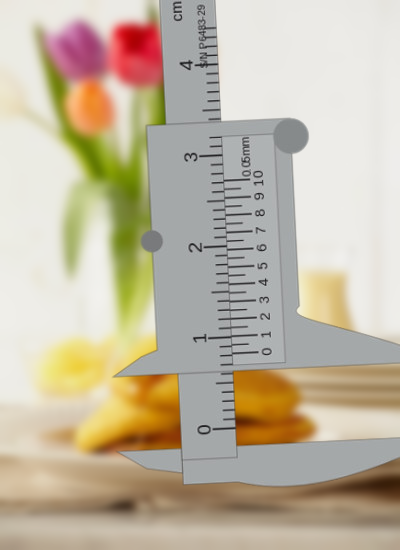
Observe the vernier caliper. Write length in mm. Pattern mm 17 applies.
mm 8.2
